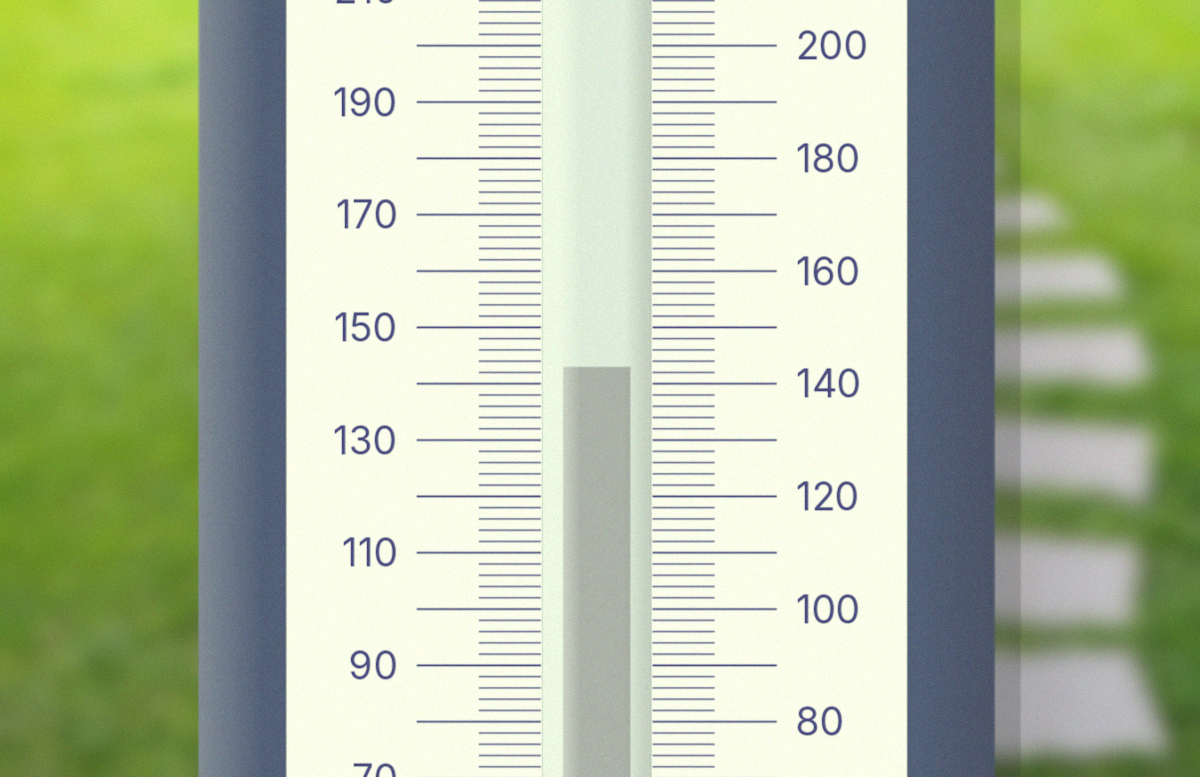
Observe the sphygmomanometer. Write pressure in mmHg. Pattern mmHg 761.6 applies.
mmHg 143
